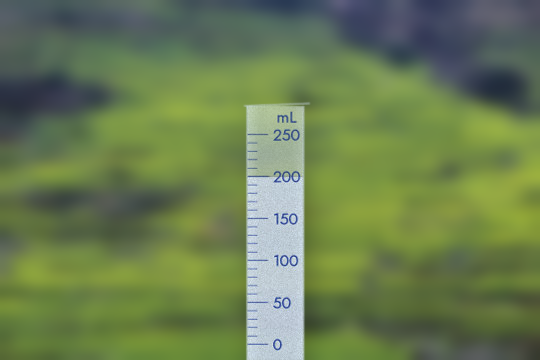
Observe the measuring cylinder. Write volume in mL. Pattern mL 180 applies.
mL 200
